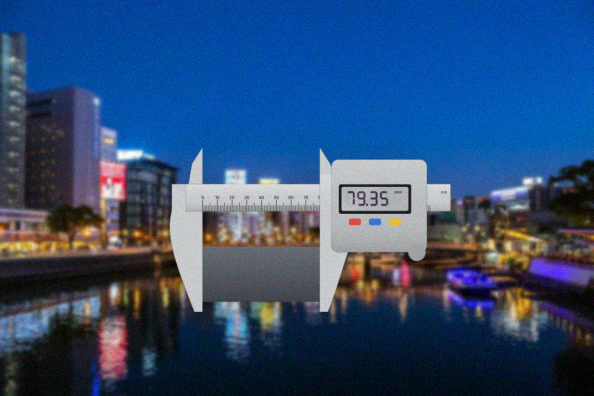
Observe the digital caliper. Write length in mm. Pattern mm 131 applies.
mm 79.35
